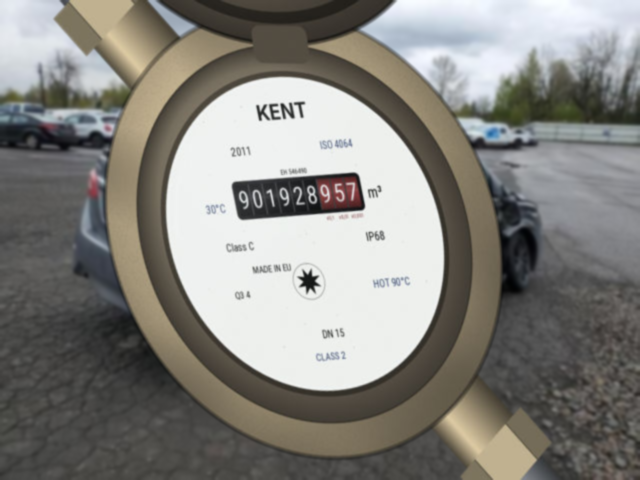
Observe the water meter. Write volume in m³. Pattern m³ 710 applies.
m³ 901928.957
